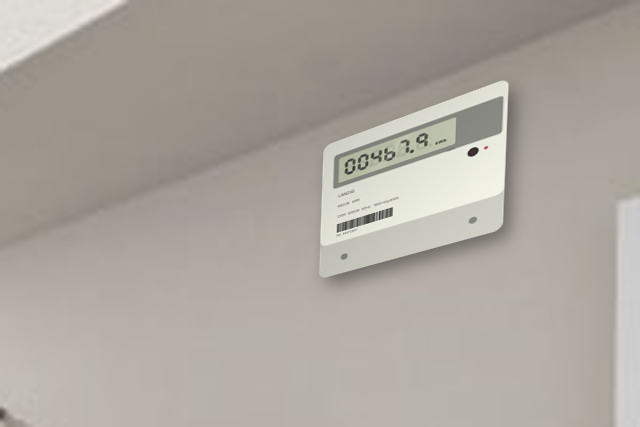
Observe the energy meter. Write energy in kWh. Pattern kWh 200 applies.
kWh 467.9
